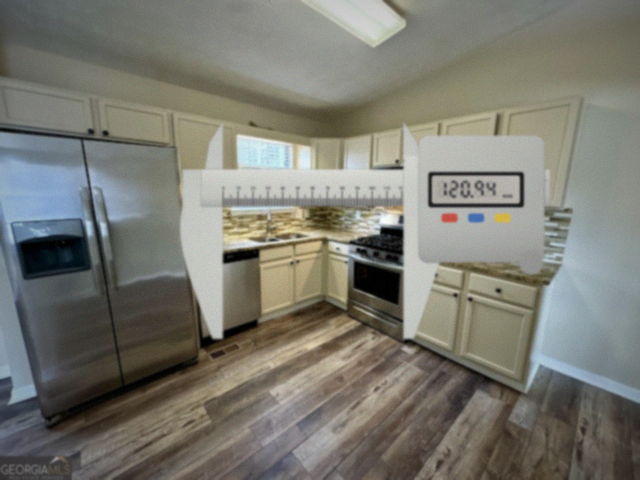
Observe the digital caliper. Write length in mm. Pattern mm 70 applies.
mm 120.94
